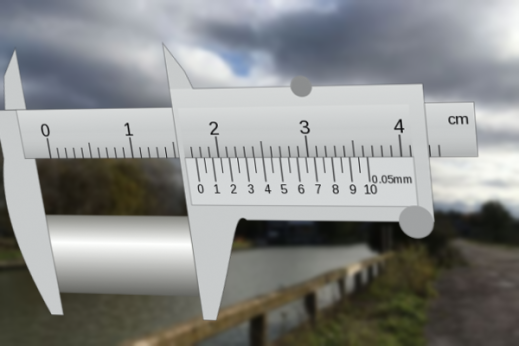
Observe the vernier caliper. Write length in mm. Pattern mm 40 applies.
mm 17.4
